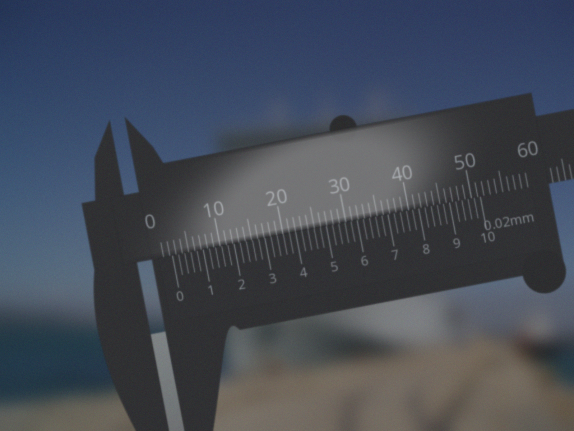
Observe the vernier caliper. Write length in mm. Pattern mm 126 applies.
mm 2.4
